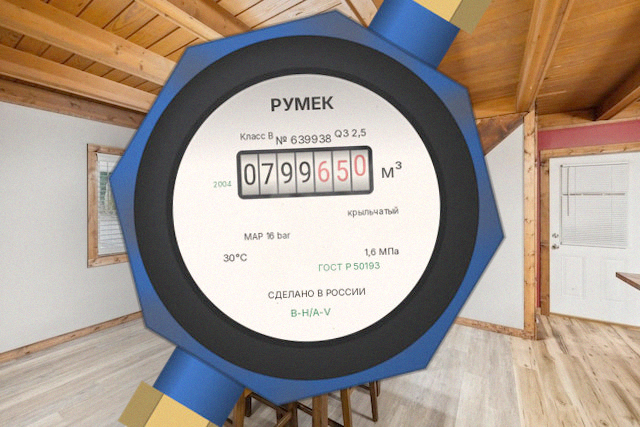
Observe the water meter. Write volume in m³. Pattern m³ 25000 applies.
m³ 799.650
